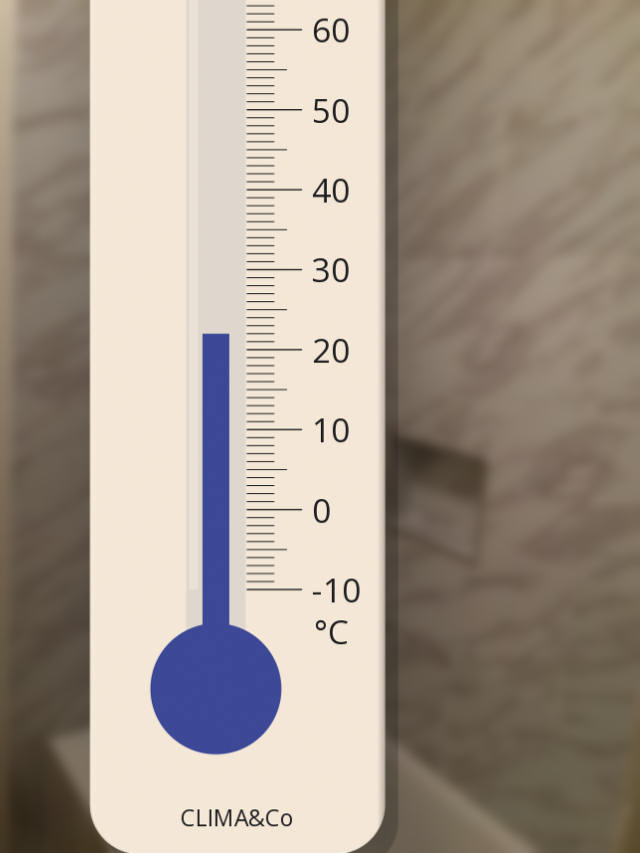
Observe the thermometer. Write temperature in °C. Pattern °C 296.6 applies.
°C 22
